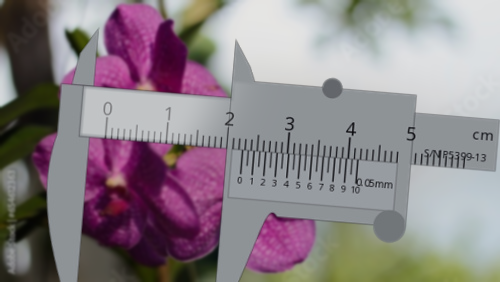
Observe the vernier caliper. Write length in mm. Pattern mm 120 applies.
mm 22.6
